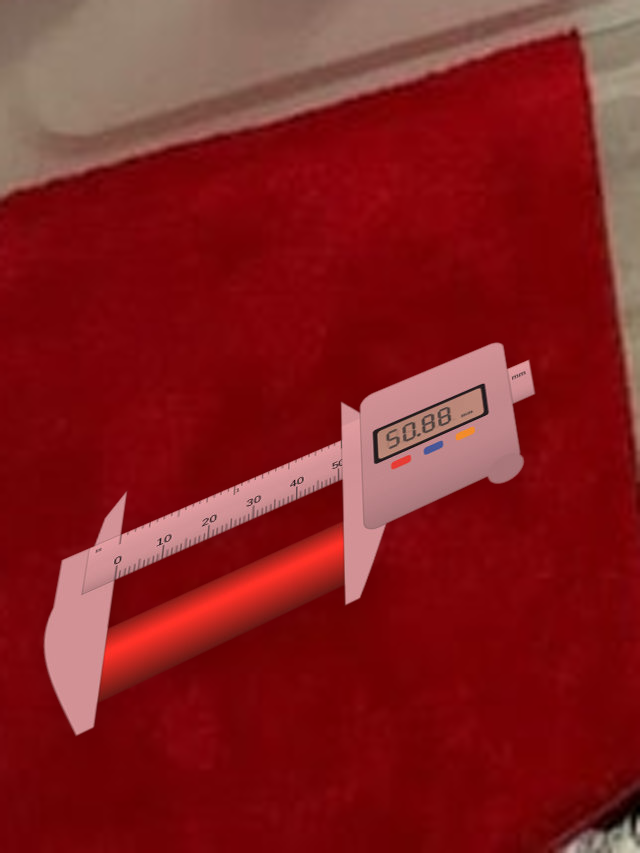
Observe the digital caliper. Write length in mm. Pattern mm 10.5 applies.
mm 50.88
